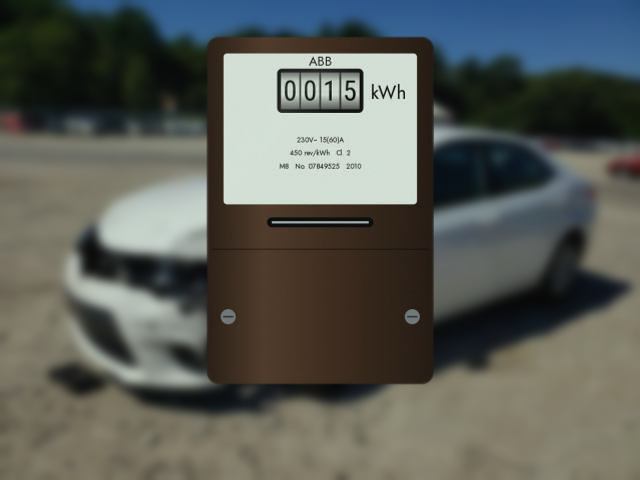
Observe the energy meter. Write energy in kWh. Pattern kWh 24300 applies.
kWh 15
